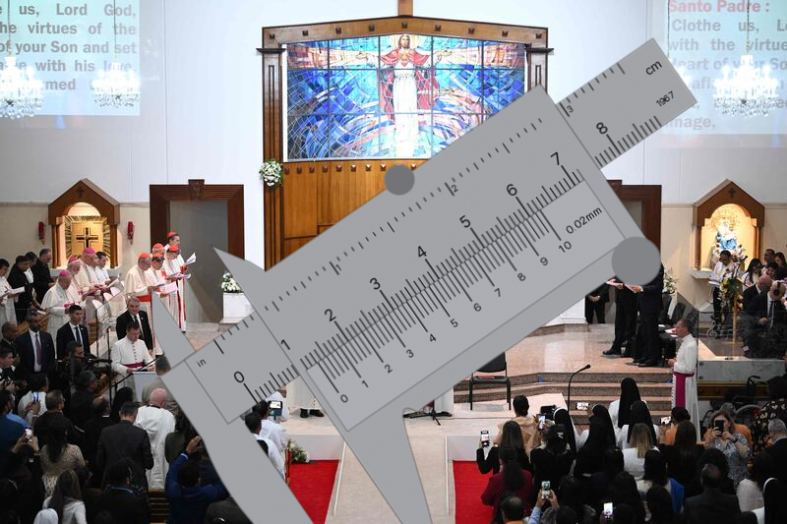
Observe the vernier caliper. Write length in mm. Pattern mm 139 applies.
mm 13.2
